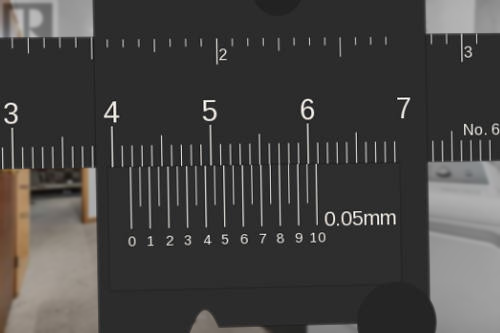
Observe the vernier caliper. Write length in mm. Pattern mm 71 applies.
mm 41.8
